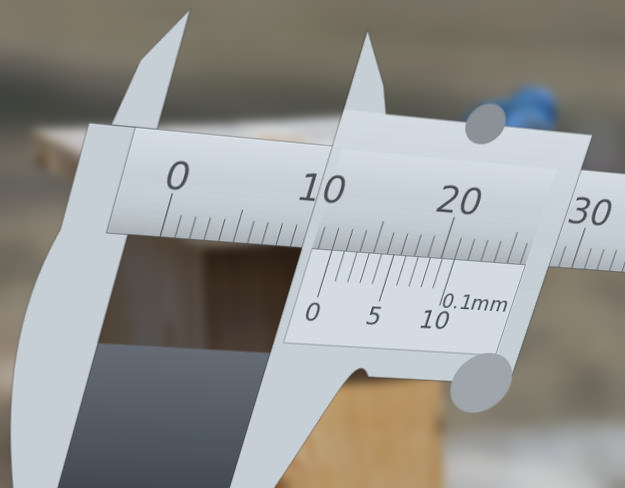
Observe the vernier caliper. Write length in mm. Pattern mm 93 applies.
mm 12.0
